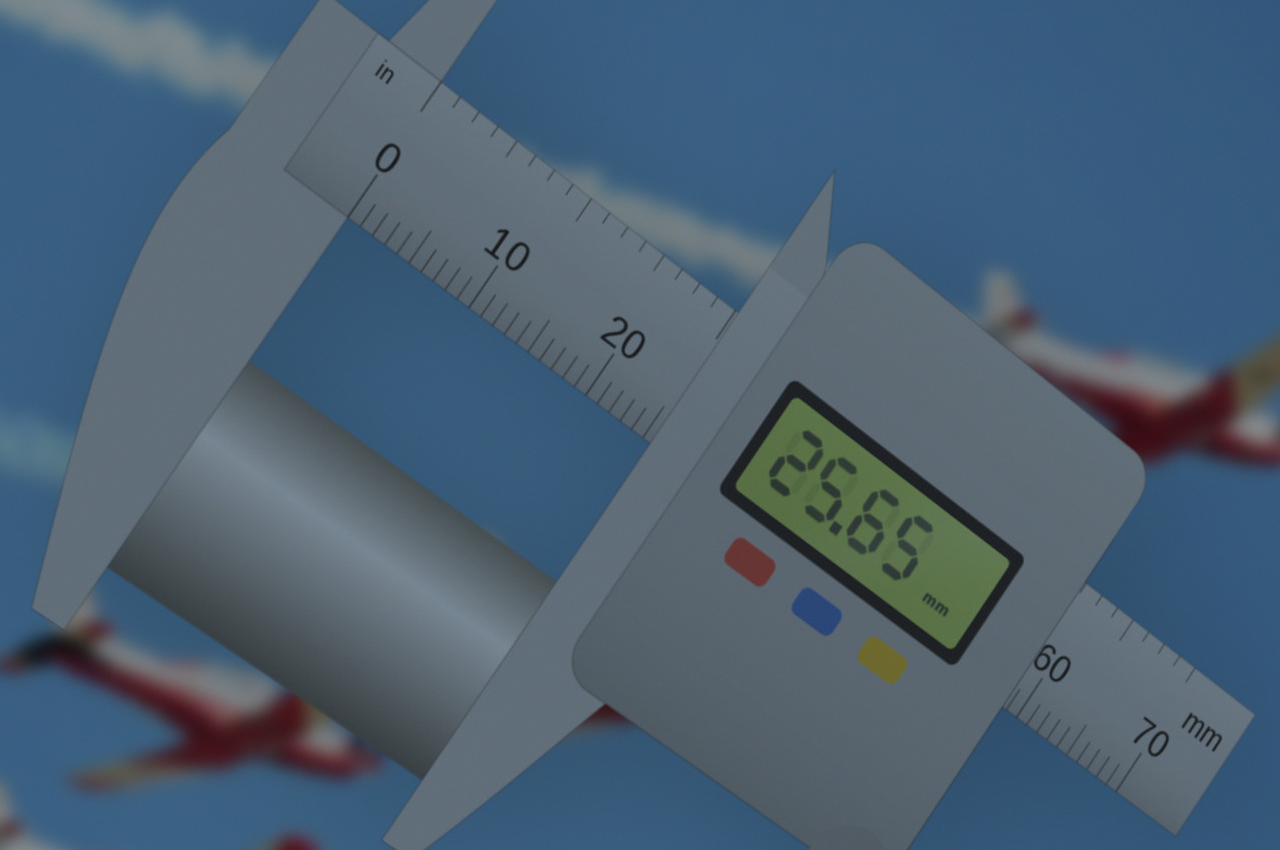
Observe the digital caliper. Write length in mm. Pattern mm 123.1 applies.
mm 25.65
